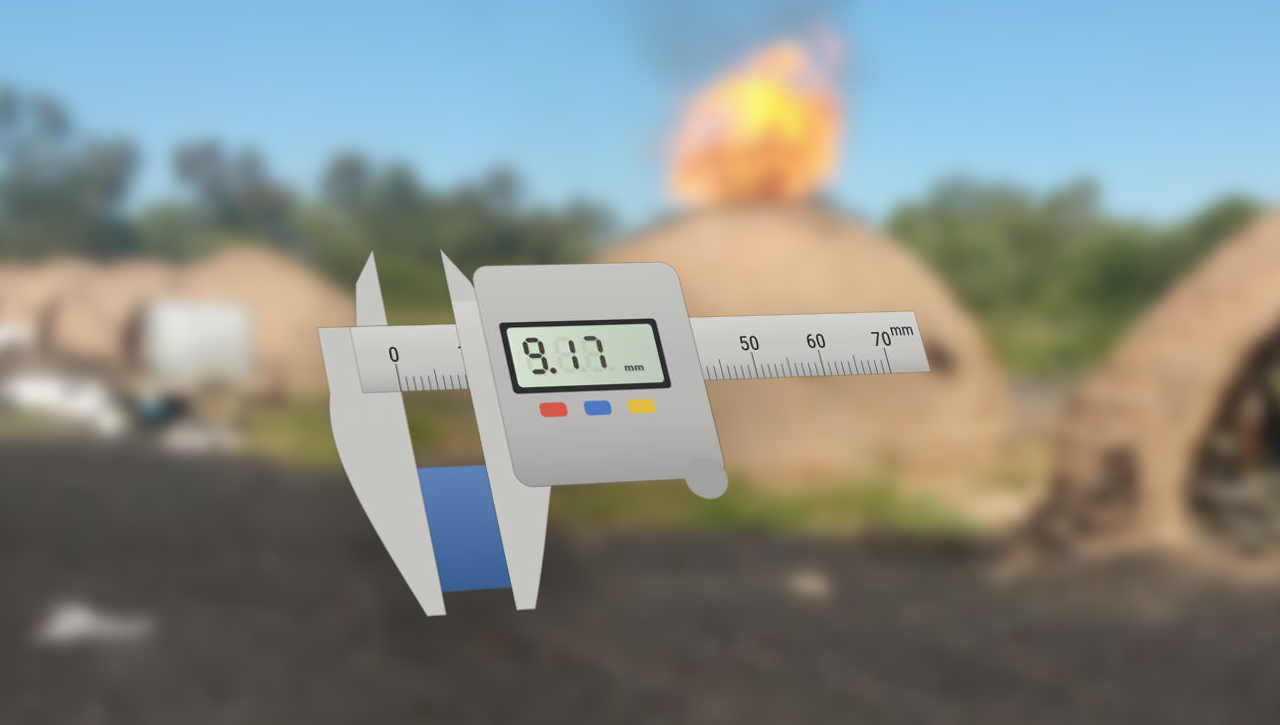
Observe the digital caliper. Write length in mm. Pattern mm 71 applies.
mm 9.17
